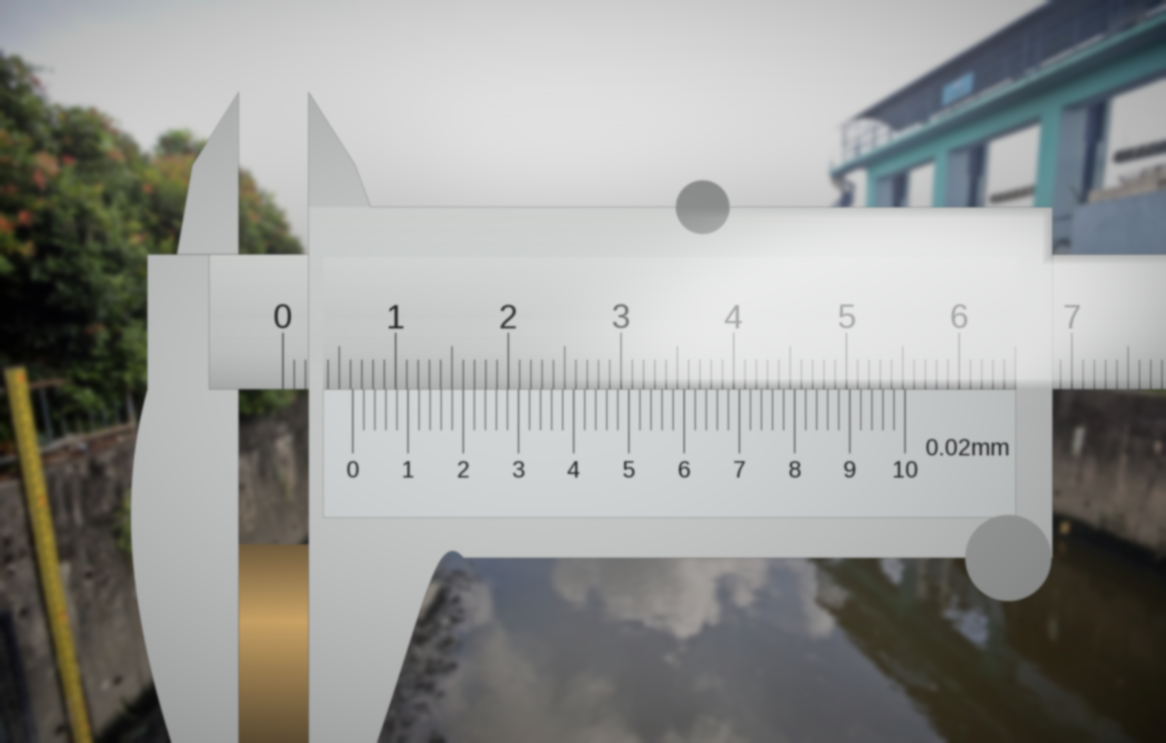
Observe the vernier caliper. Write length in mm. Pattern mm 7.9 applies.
mm 6.2
